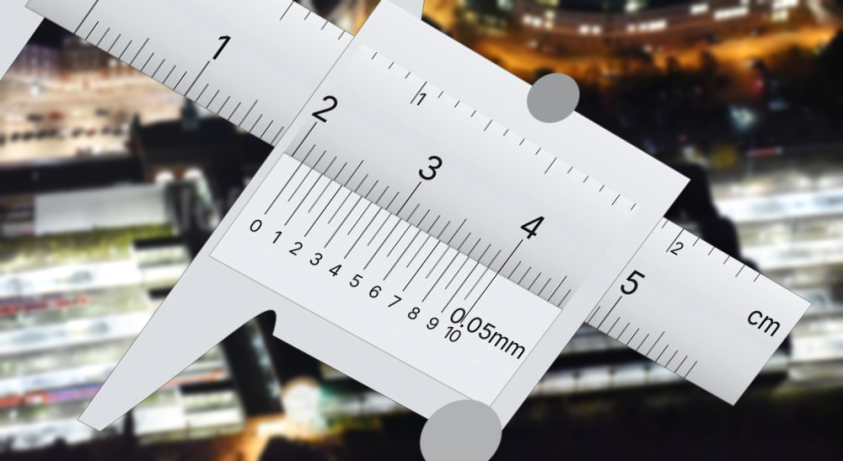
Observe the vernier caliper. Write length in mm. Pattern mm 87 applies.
mm 21.0
